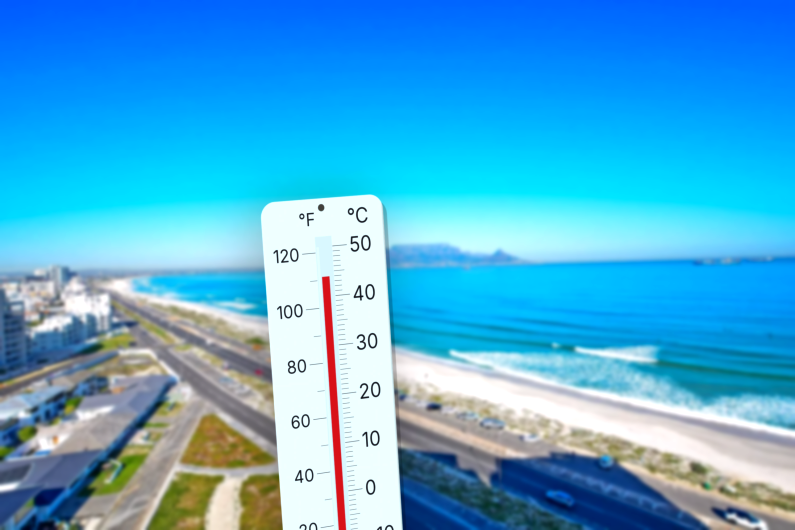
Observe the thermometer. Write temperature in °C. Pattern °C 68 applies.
°C 44
